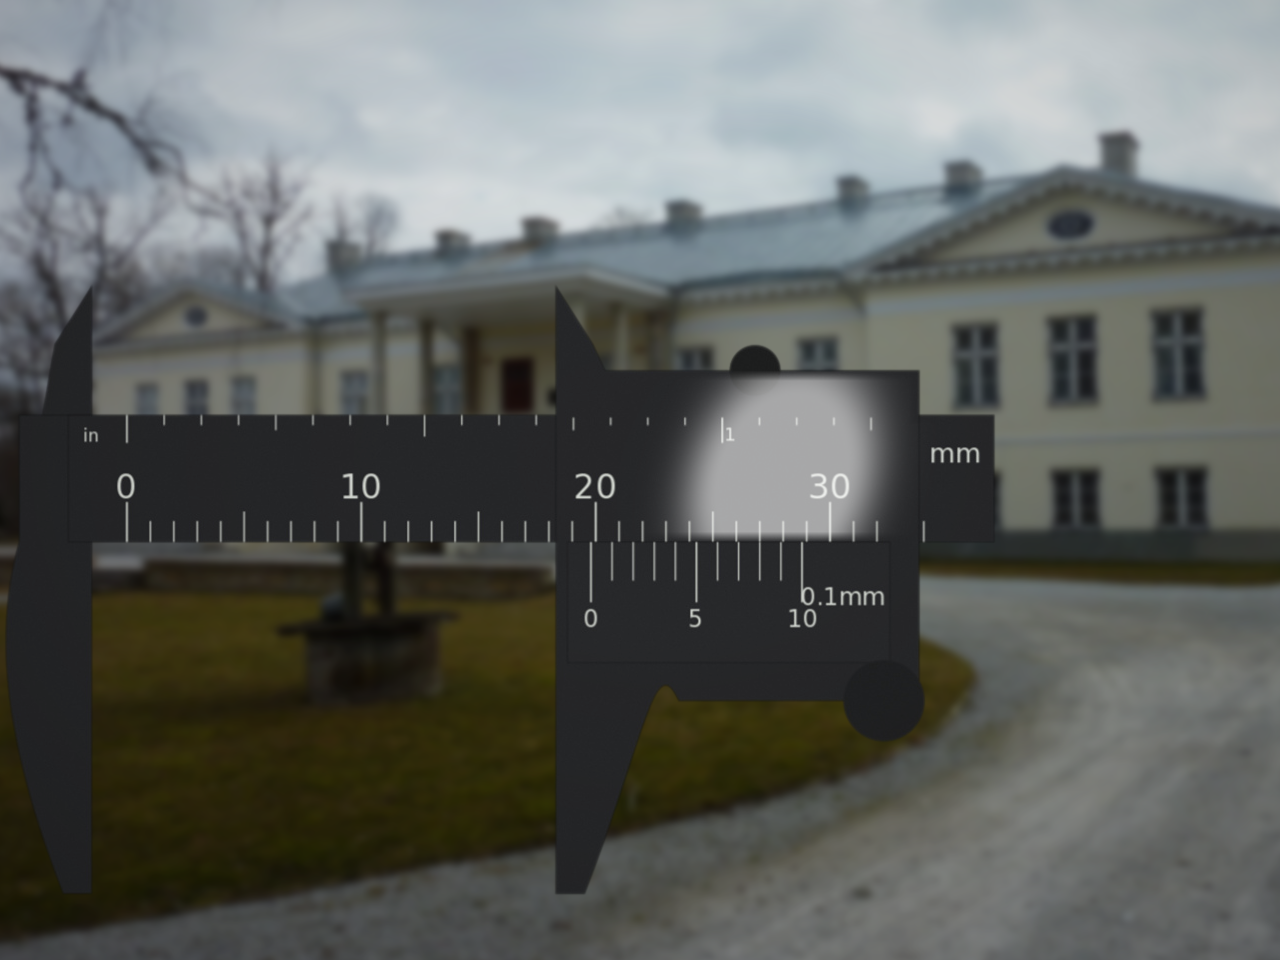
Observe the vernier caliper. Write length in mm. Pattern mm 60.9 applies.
mm 19.8
